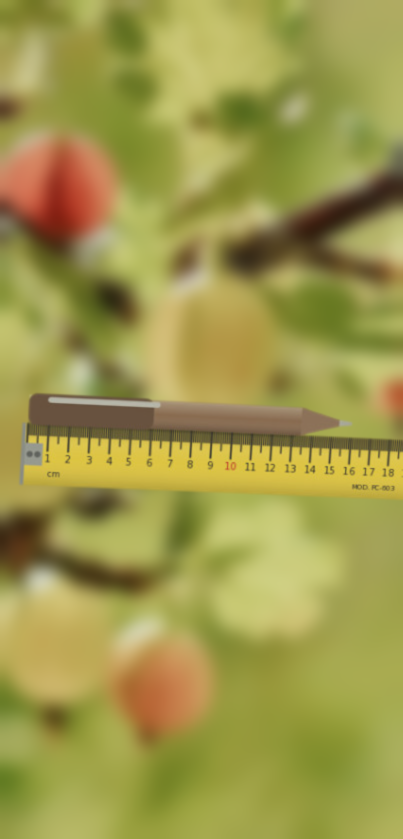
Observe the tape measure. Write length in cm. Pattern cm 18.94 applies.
cm 16
